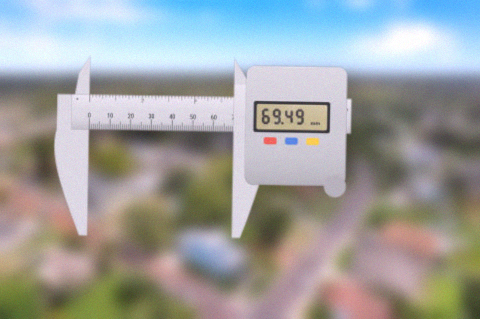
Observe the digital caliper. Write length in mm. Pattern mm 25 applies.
mm 69.49
